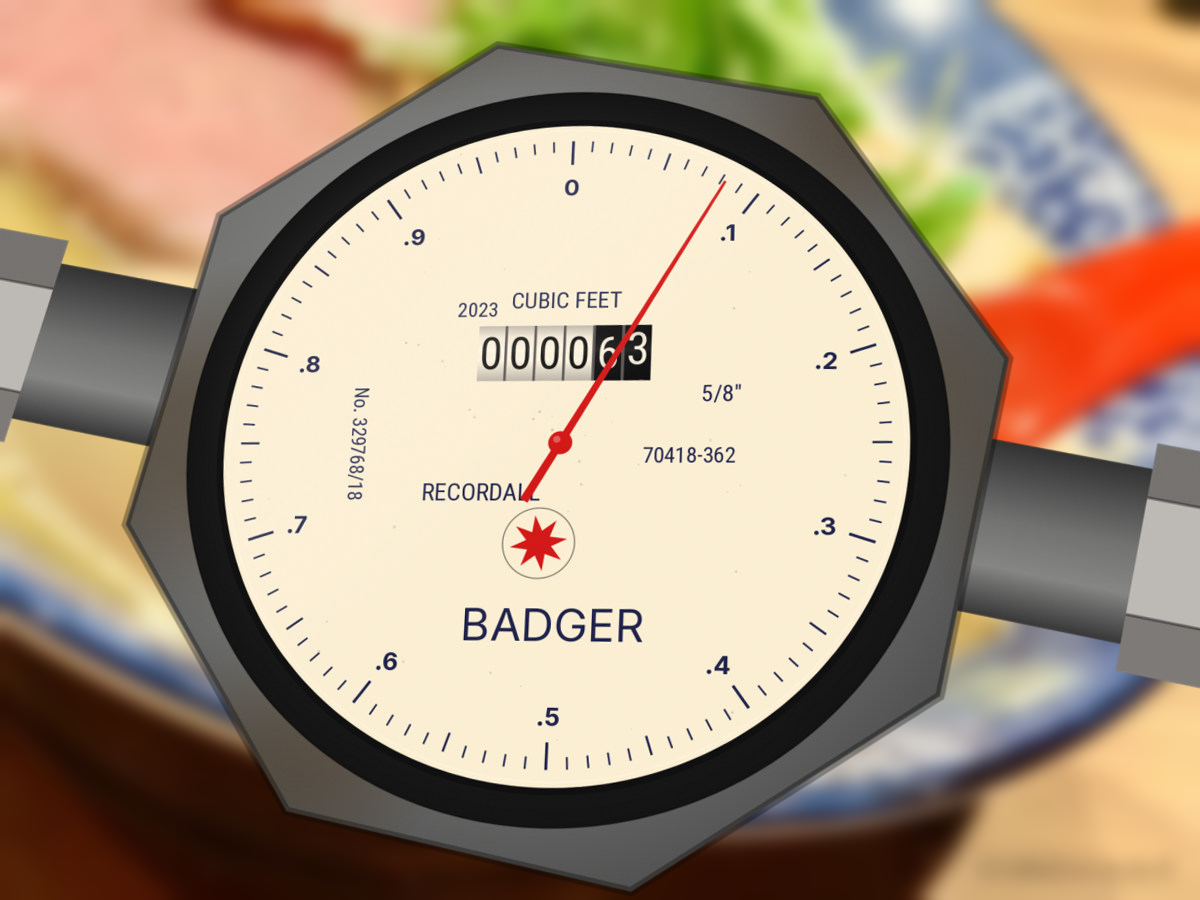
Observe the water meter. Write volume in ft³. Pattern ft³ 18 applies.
ft³ 63.08
